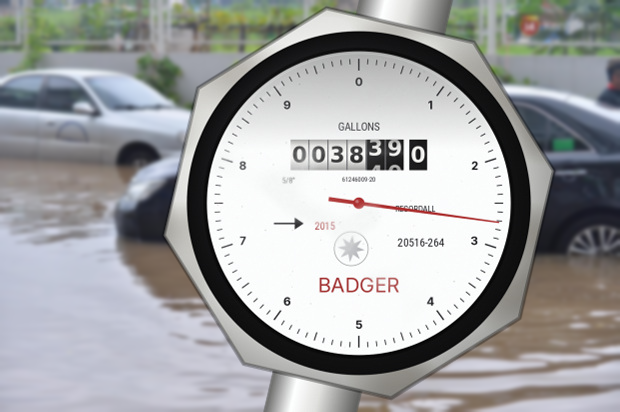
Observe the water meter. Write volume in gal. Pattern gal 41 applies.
gal 38392.7
